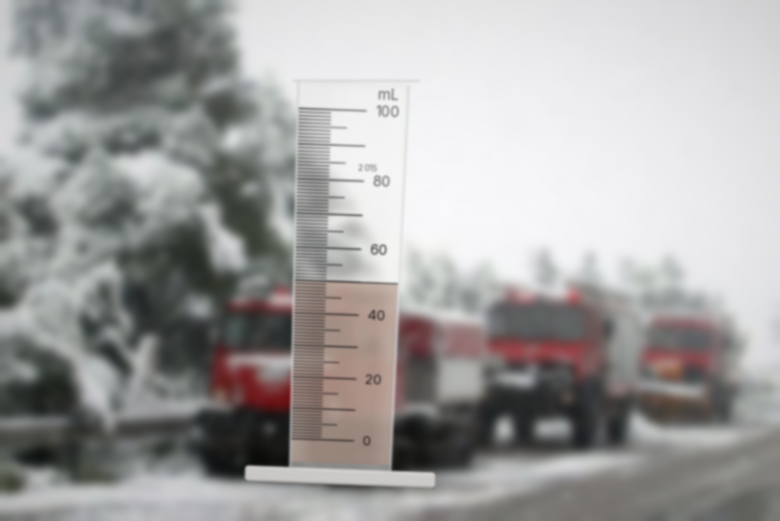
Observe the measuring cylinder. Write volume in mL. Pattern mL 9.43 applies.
mL 50
